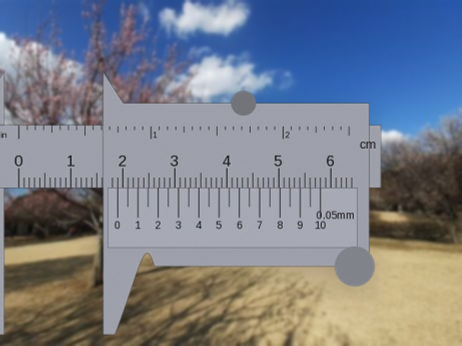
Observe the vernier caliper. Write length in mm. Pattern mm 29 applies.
mm 19.0
